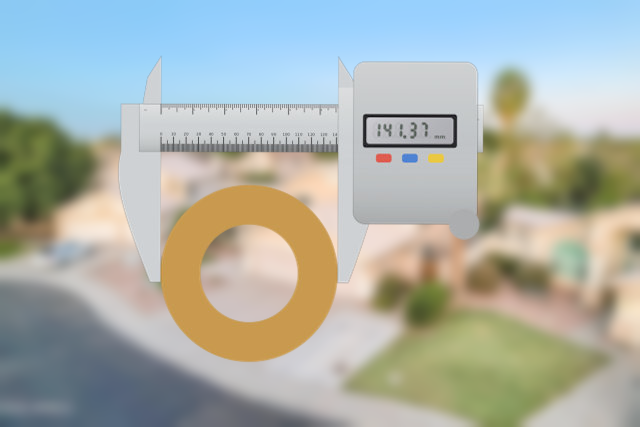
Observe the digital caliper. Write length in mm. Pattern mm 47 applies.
mm 141.37
